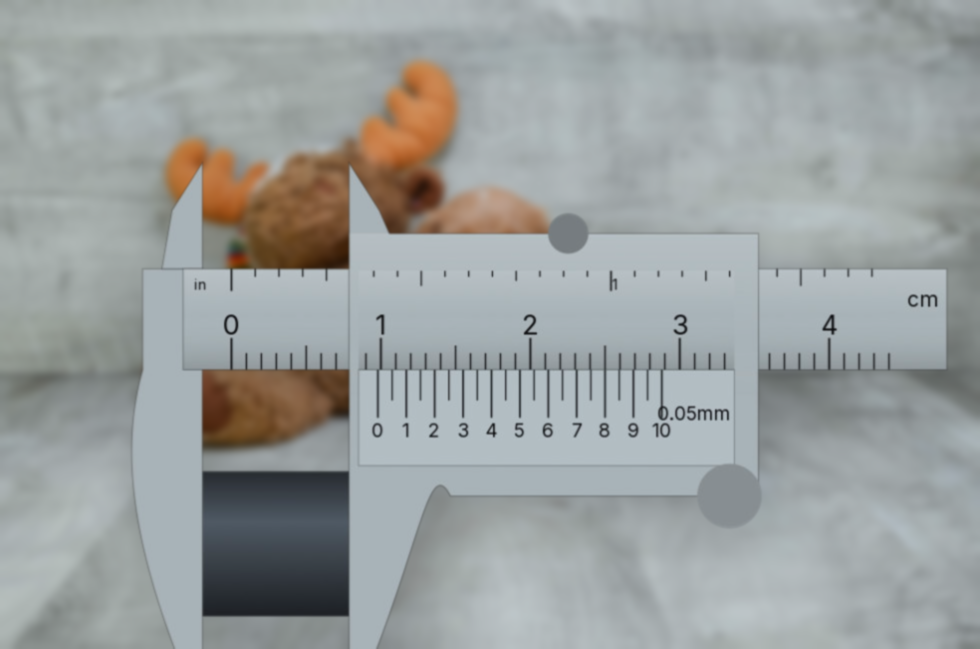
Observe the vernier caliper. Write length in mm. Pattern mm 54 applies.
mm 9.8
